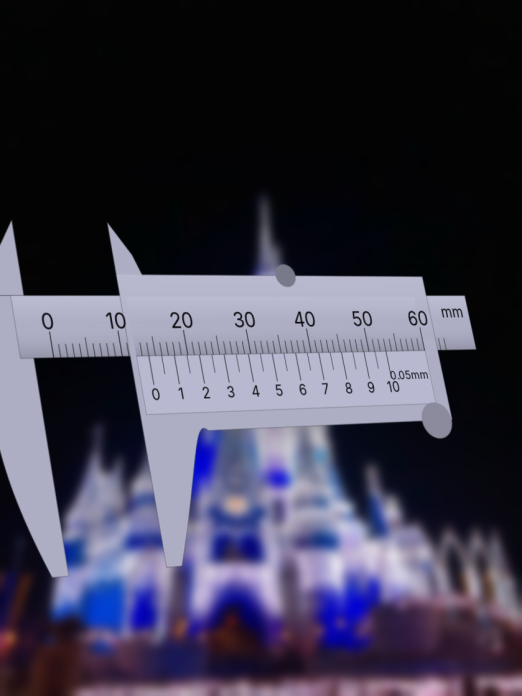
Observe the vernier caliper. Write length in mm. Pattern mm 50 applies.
mm 14.0
